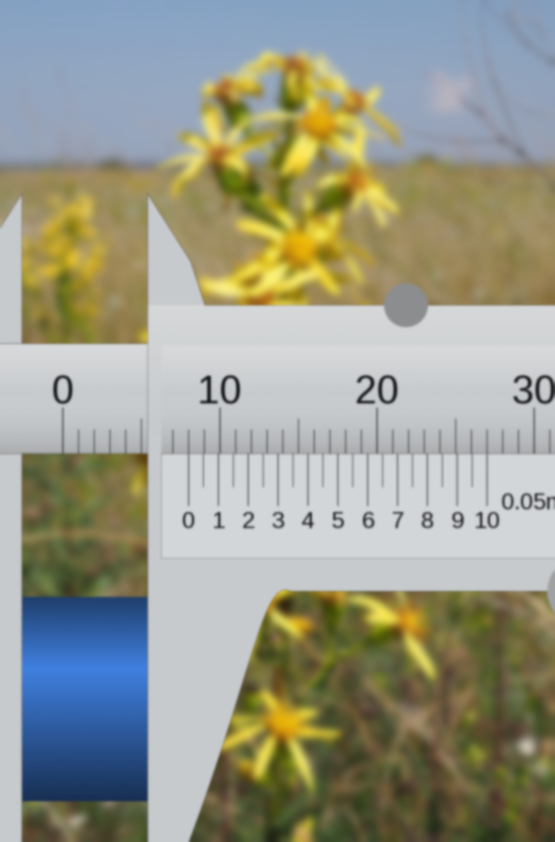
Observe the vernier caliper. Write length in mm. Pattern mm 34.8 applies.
mm 8.0
